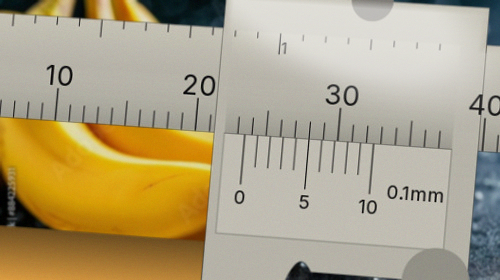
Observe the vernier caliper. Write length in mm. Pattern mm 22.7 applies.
mm 23.5
